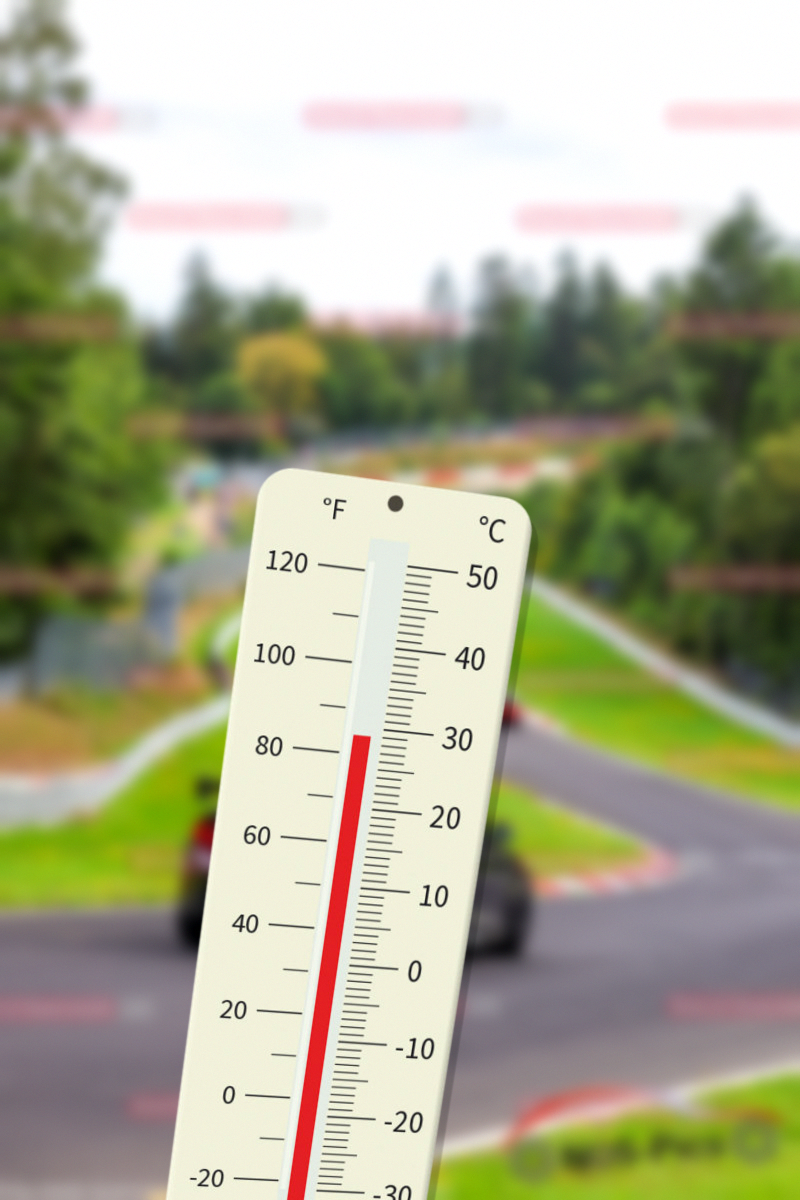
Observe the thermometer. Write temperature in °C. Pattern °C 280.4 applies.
°C 29
